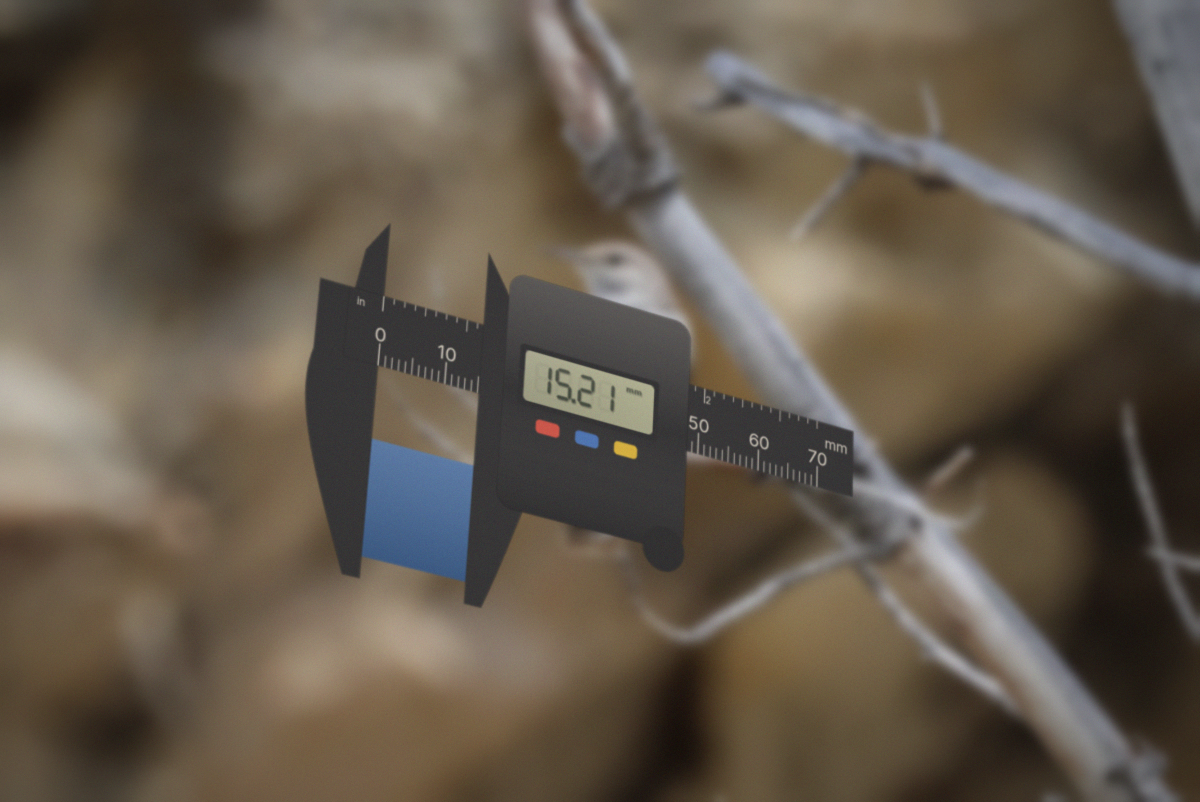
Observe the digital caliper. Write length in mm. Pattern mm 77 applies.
mm 15.21
